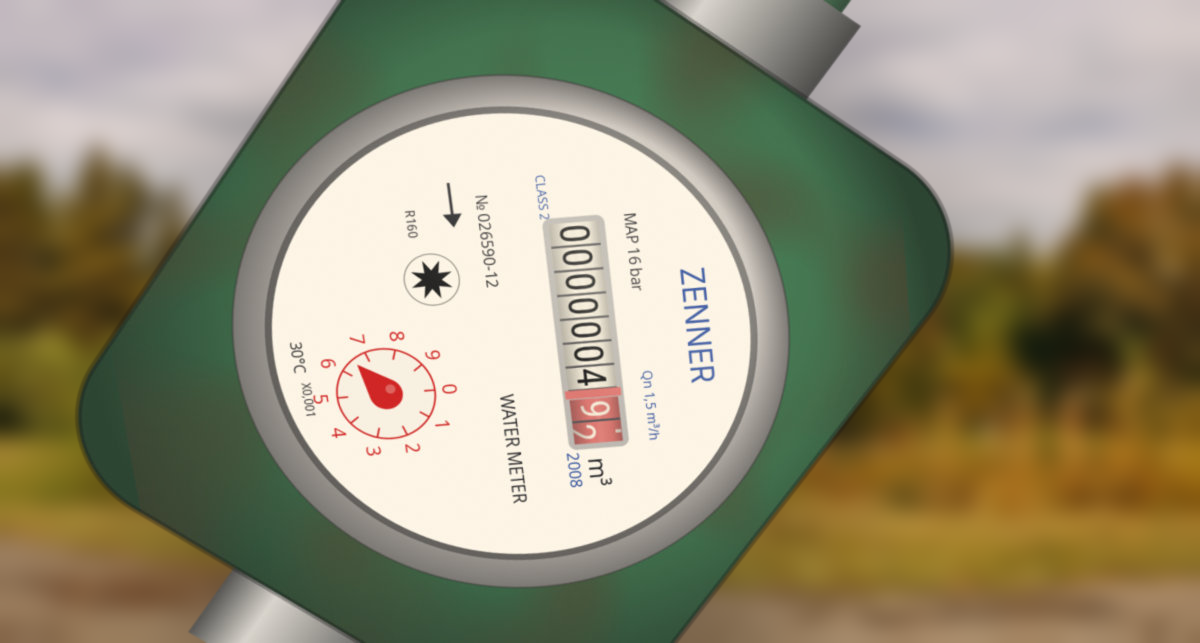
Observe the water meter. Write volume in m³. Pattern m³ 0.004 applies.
m³ 4.916
